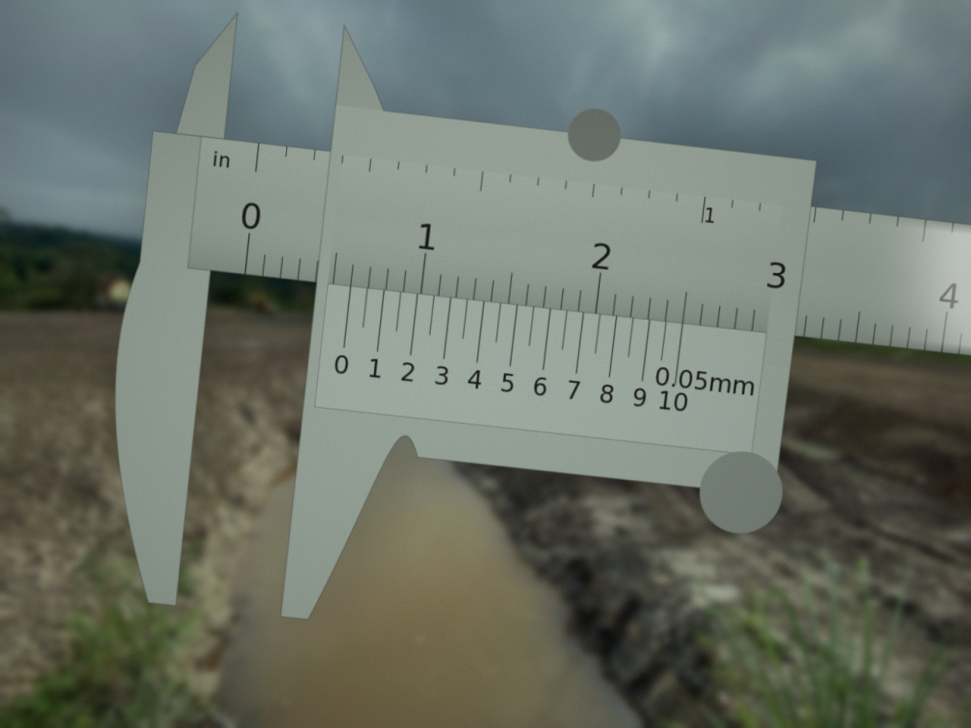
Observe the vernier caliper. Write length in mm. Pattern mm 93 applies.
mm 6.0
